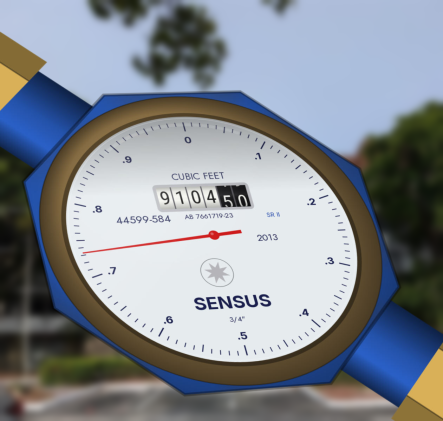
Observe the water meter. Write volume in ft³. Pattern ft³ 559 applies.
ft³ 910449.73
